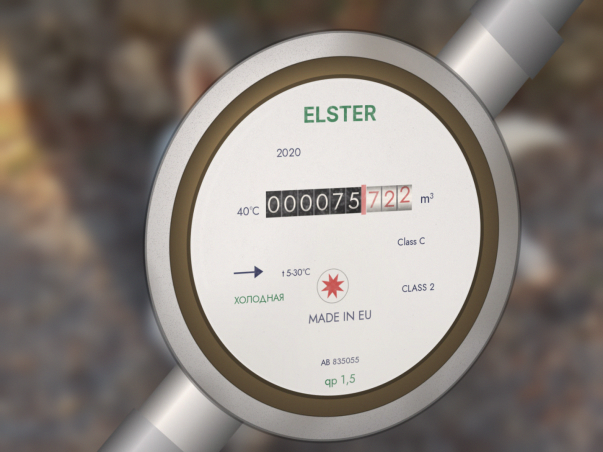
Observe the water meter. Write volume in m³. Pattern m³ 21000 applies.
m³ 75.722
